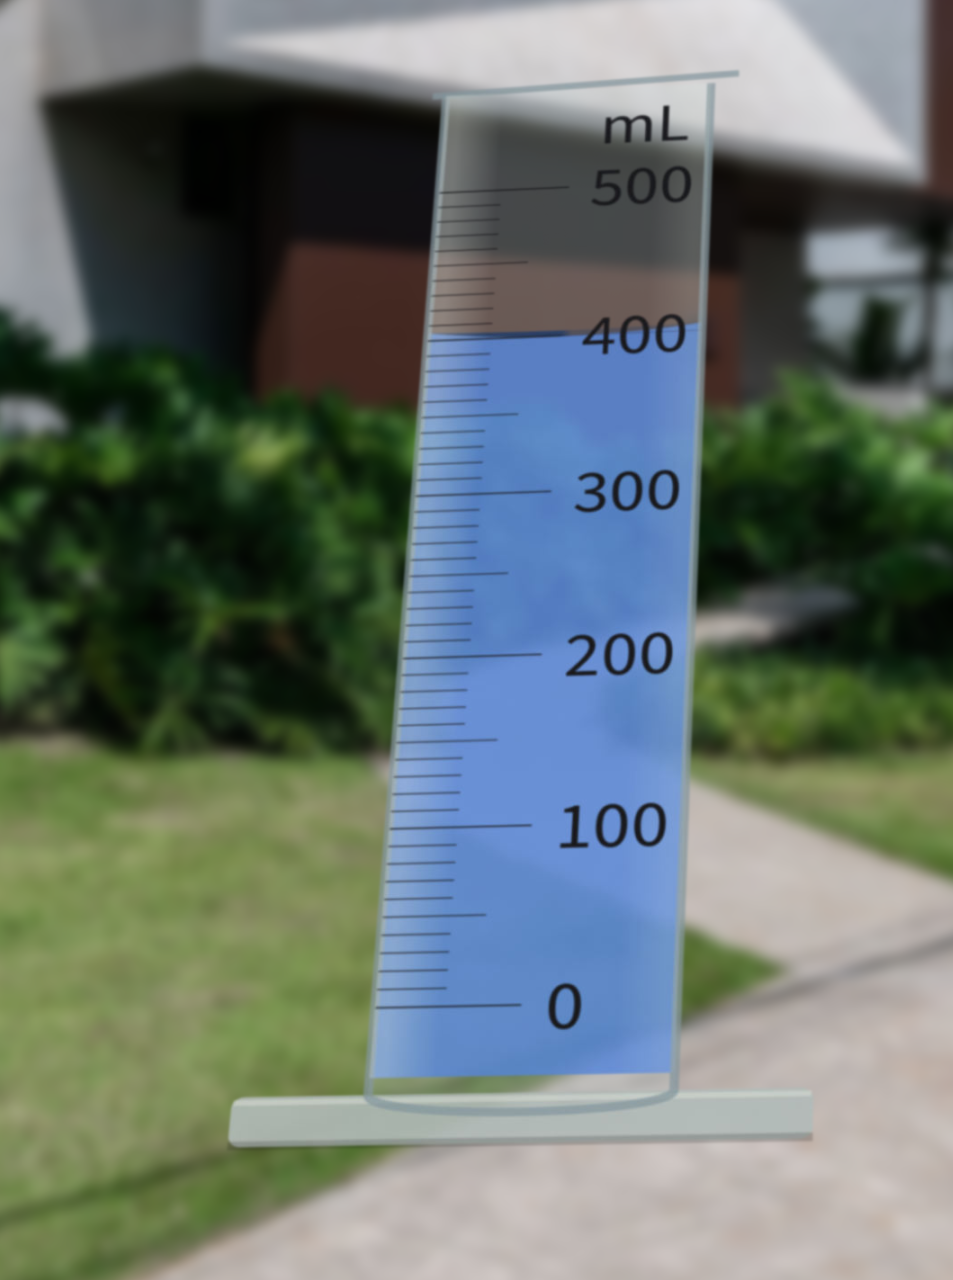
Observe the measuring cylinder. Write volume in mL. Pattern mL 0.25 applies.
mL 400
